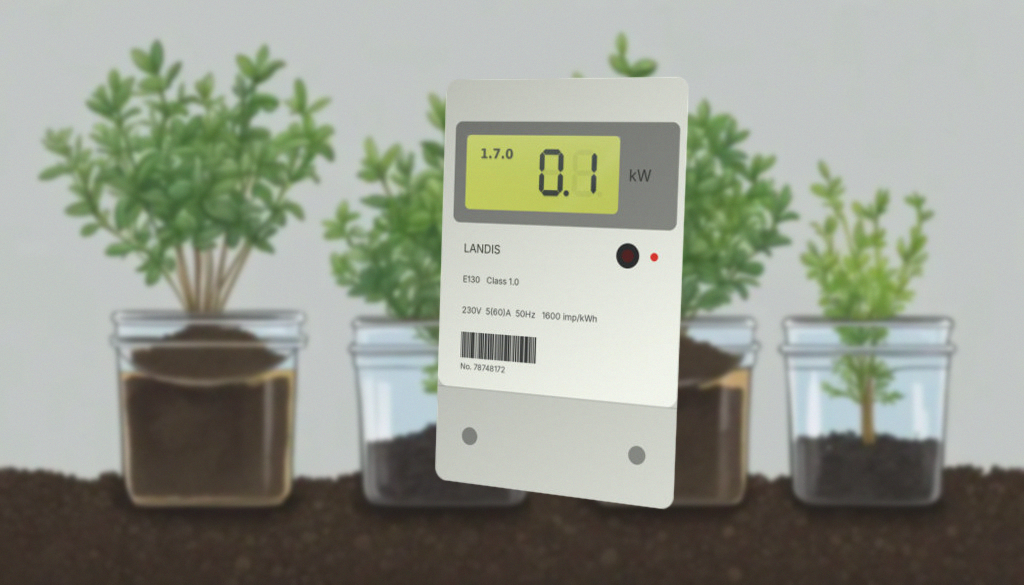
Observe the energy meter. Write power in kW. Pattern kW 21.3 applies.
kW 0.1
